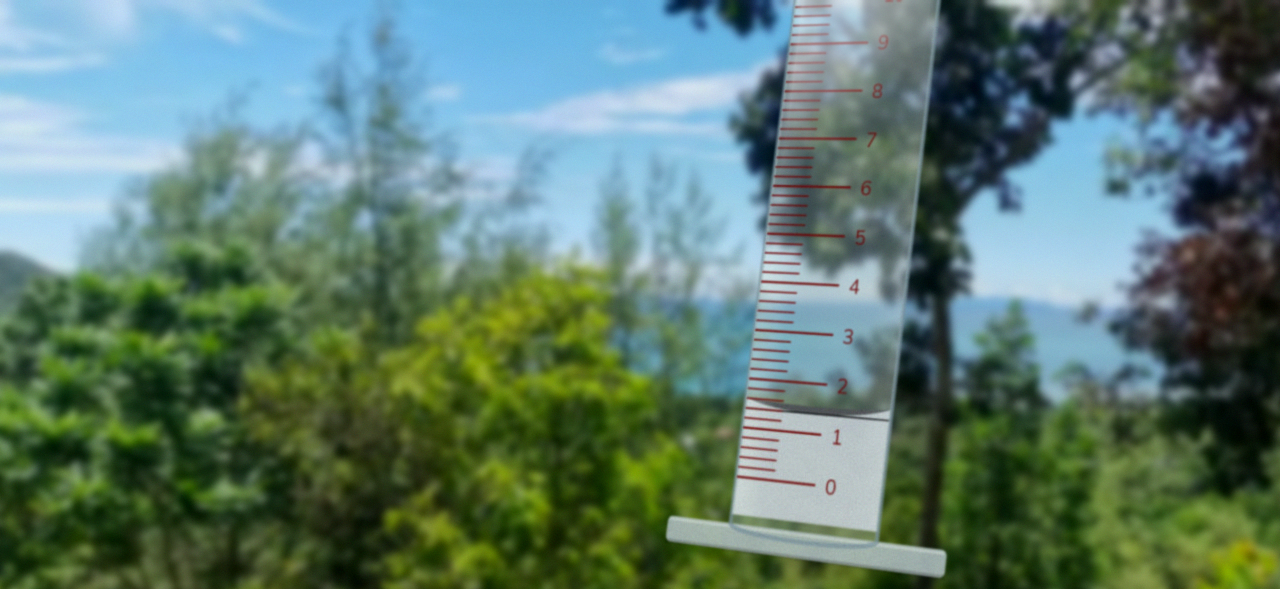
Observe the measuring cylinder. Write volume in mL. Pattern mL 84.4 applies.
mL 1.4
